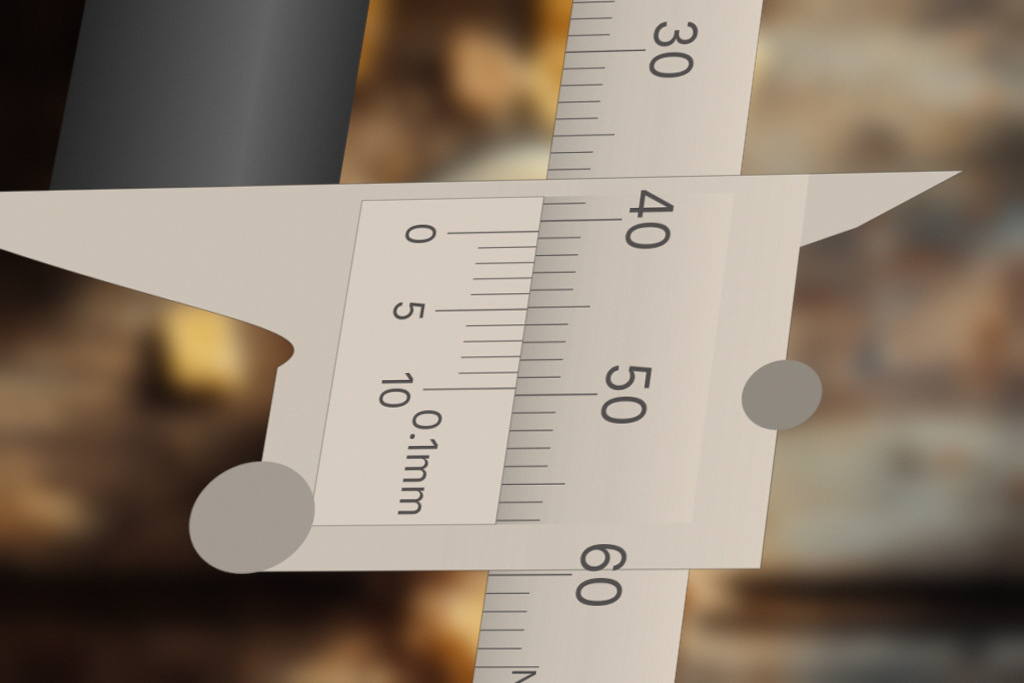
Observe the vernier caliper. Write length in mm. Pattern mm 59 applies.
mm 40.6
